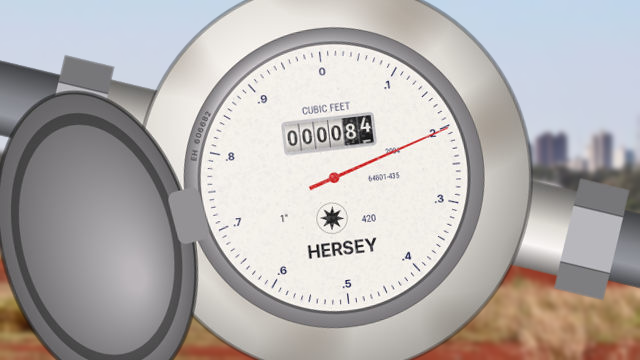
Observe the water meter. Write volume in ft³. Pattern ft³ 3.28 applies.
ft³ 84.20
